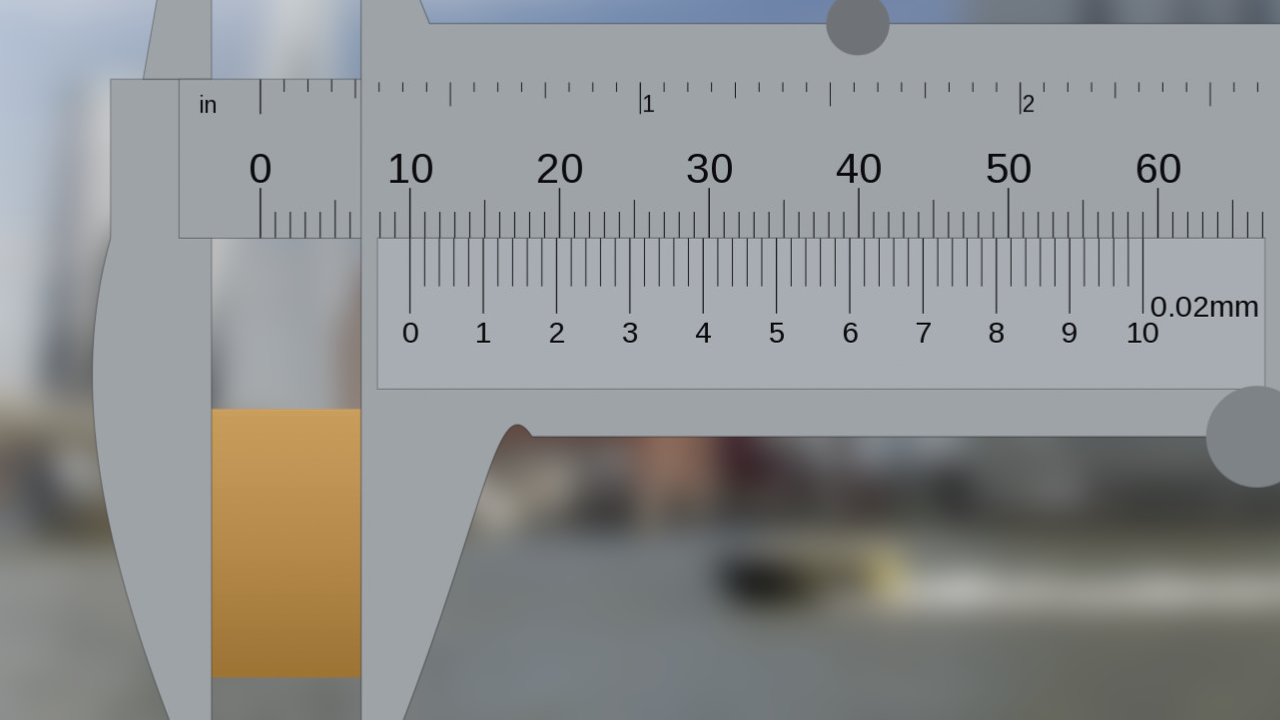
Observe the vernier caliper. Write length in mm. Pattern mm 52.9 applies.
mm 10.0
